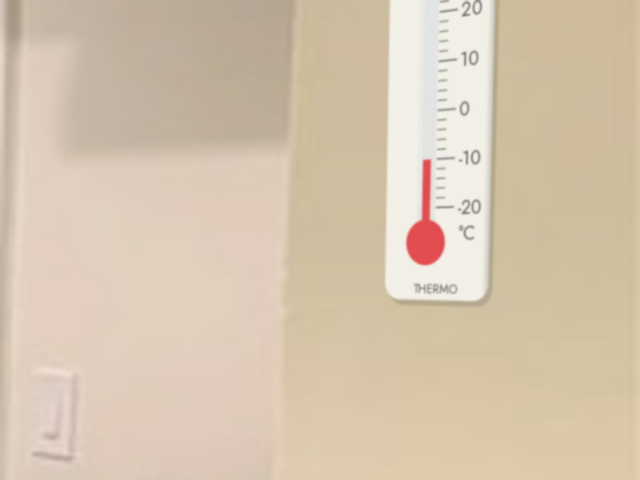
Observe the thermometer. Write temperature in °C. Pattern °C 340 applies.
°C -10
